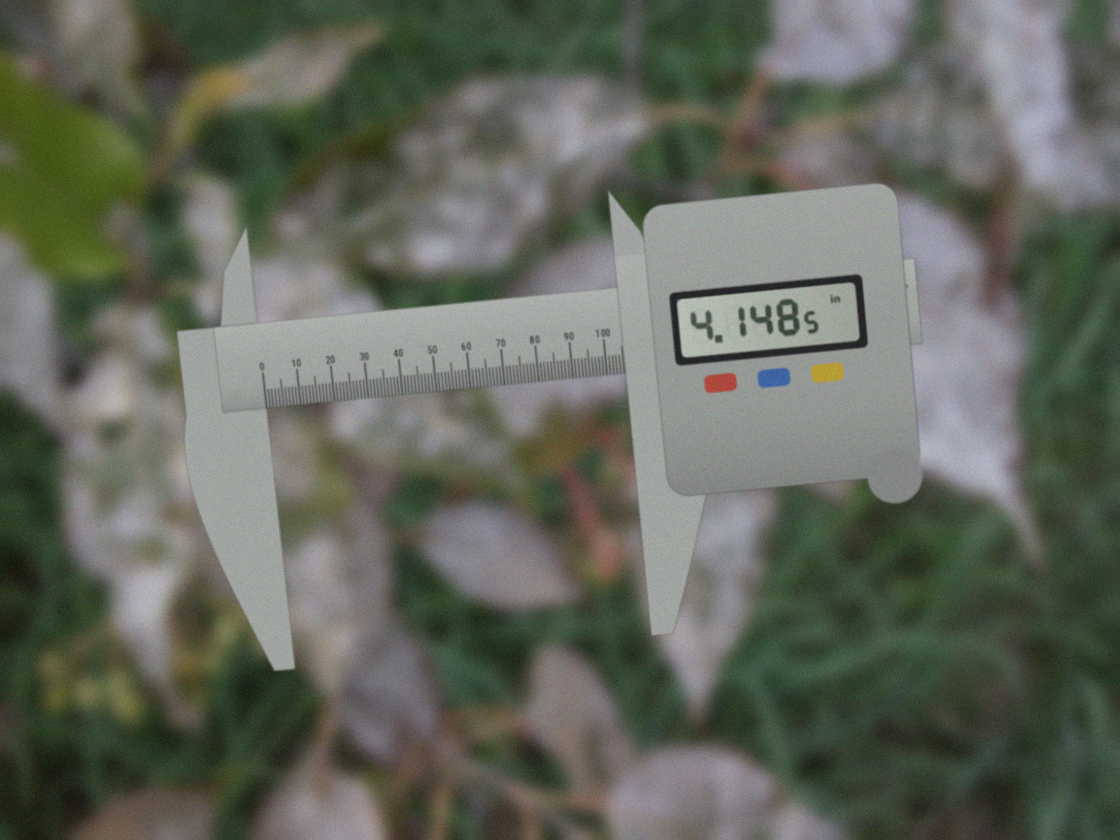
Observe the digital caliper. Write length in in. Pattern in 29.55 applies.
in 4.1485
